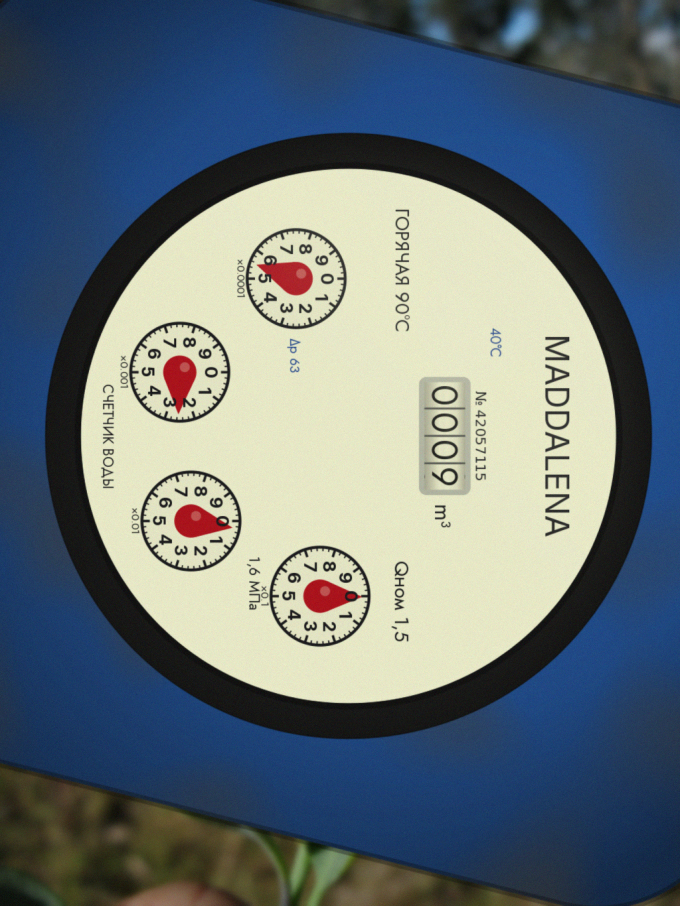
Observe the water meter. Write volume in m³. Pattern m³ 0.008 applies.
m³ 9.0025
